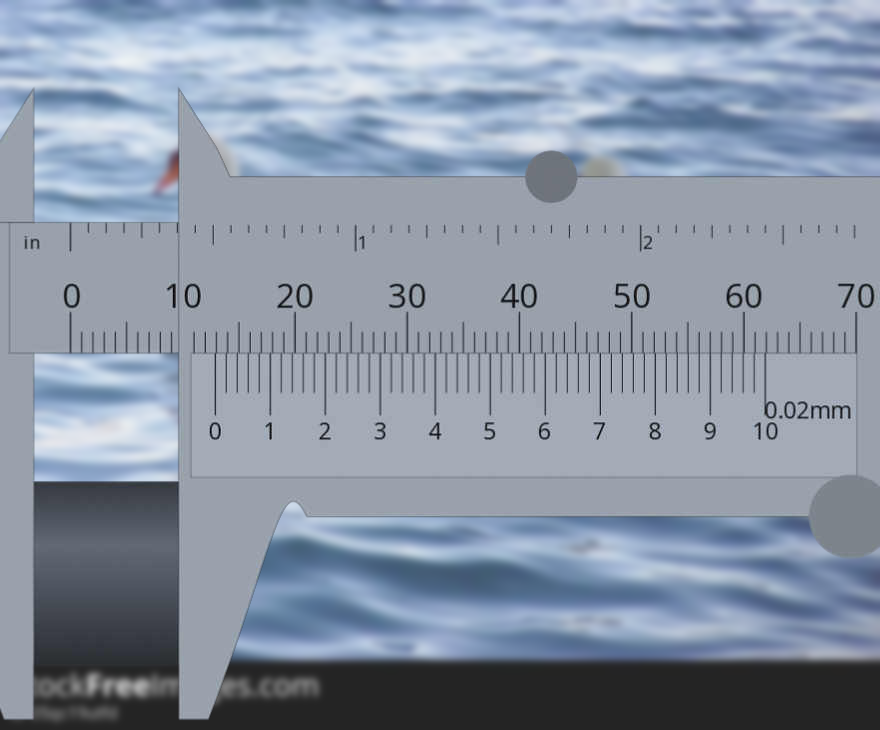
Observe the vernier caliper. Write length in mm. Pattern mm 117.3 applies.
mm 12.9
